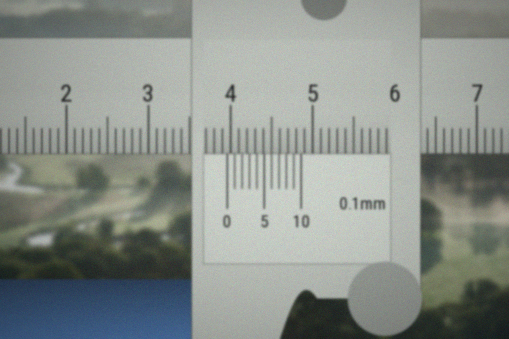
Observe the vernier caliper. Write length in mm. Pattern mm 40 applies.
mm 39.6
